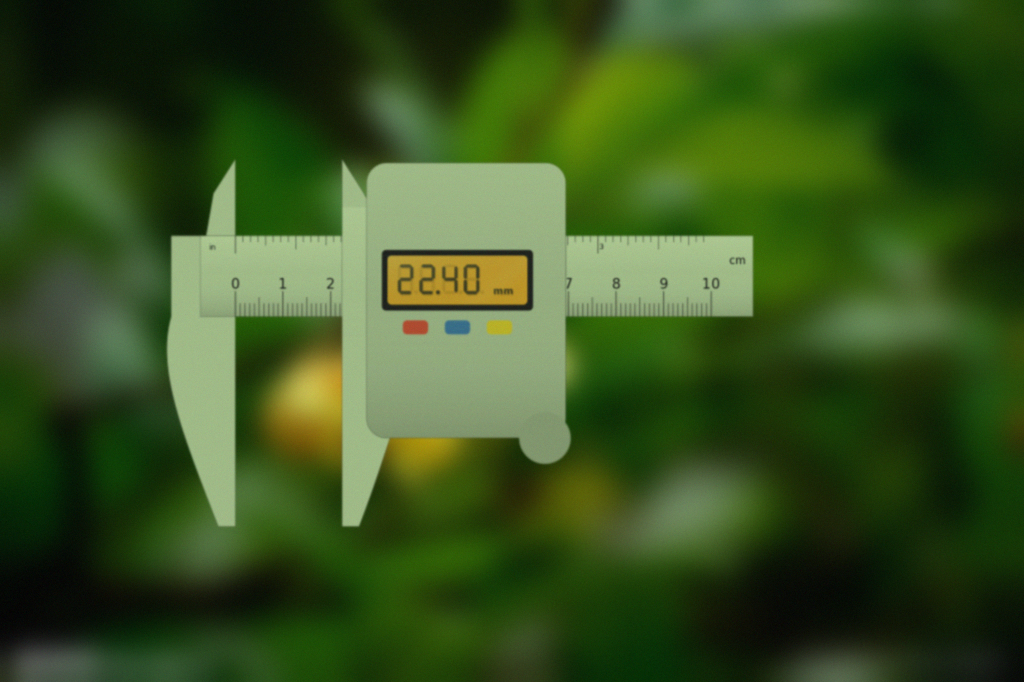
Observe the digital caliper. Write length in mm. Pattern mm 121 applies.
mm 22.40
